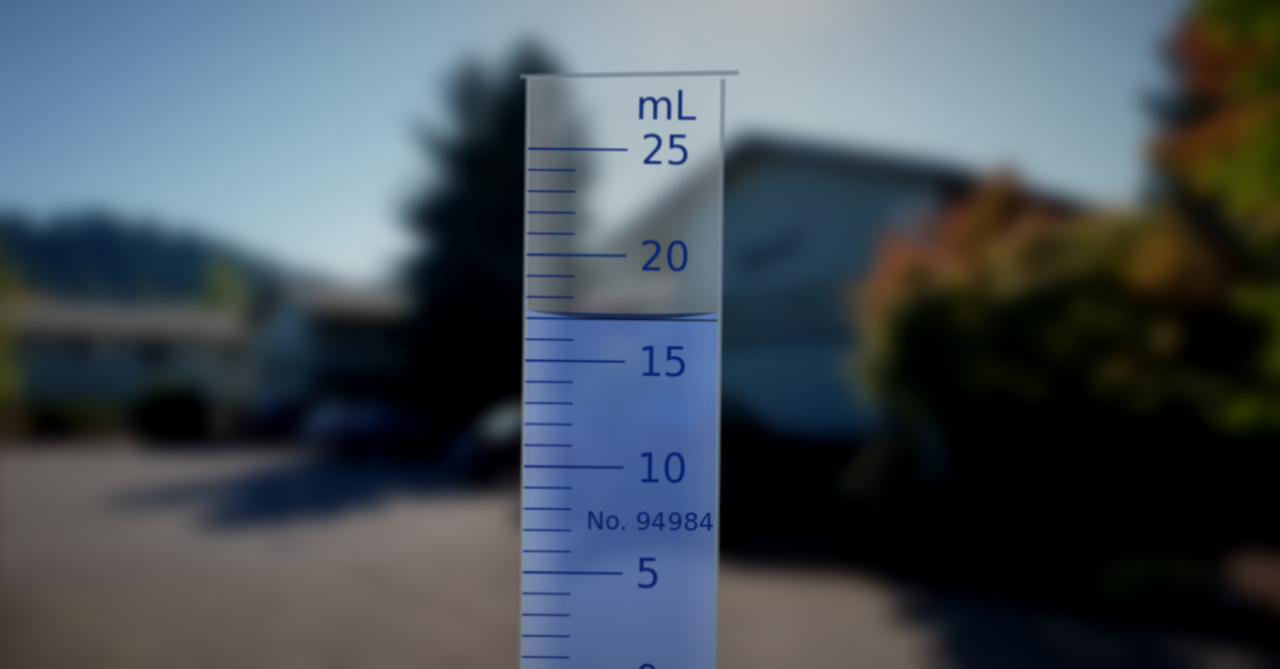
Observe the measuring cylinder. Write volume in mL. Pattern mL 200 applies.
mL 17
